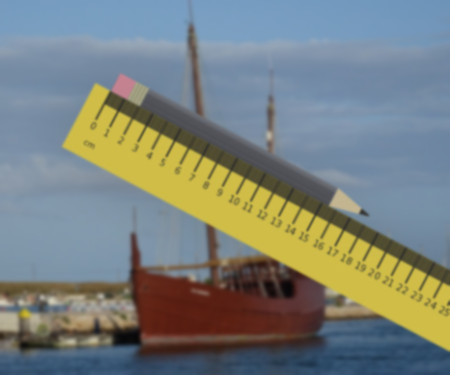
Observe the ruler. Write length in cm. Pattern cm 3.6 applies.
cm 18
